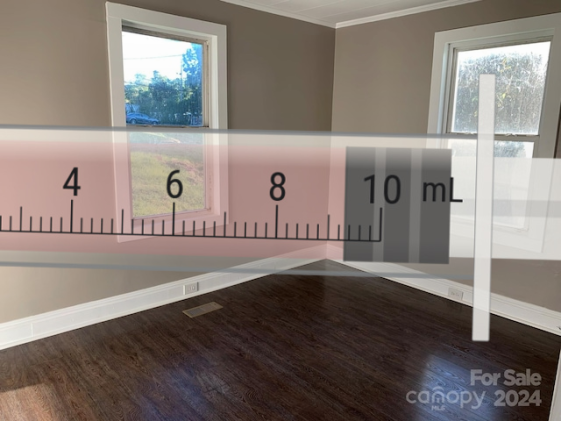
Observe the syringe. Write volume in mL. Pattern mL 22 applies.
mL 9.3
